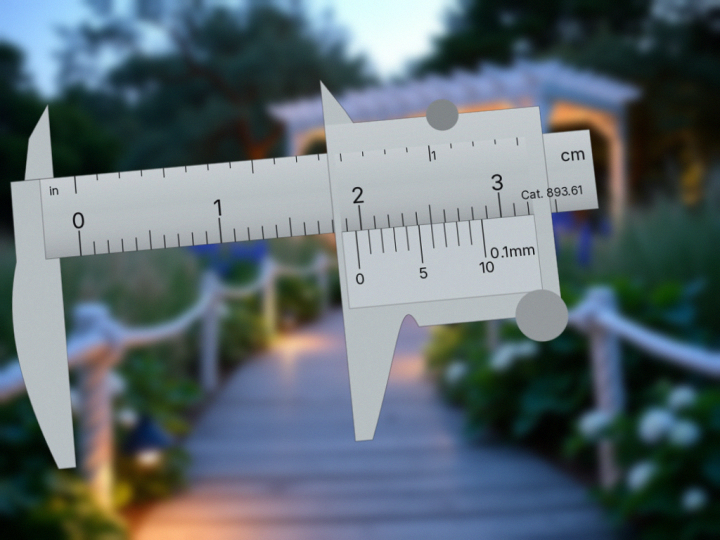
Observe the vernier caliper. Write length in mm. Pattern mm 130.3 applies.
mm 19.6
